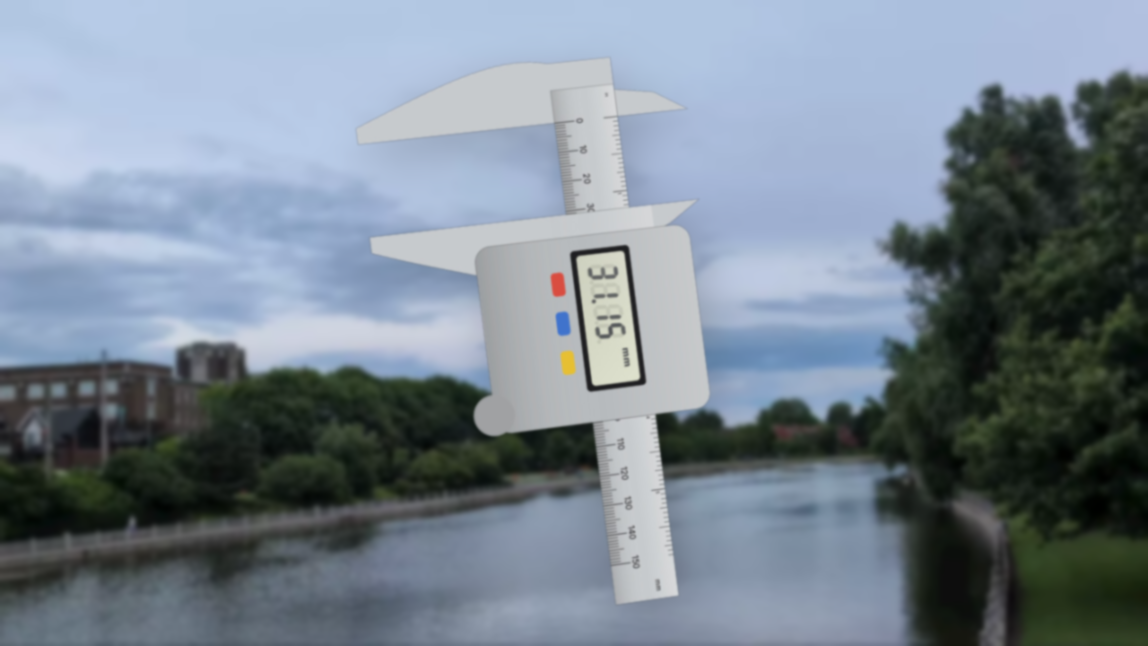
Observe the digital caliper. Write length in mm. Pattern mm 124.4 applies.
mm 31.15
